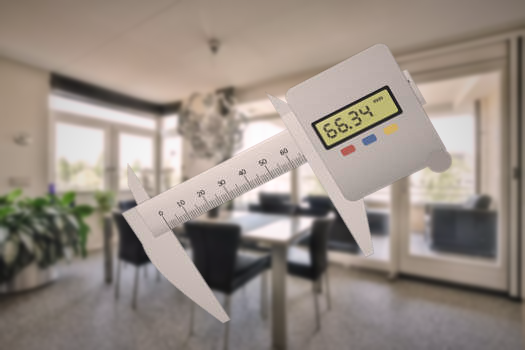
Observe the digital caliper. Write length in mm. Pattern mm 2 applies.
mm 66.34
